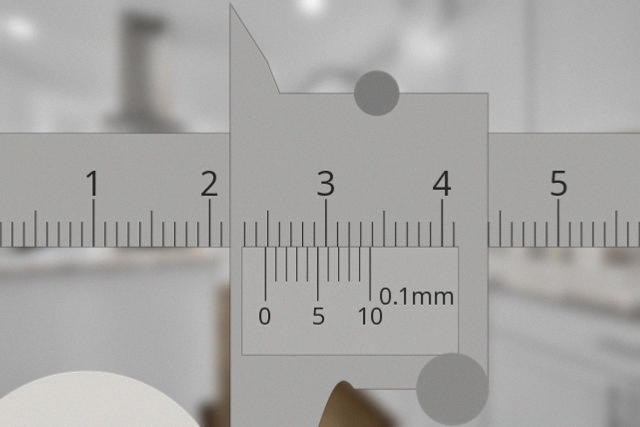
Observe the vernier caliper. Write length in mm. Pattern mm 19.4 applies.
mm 24.8
